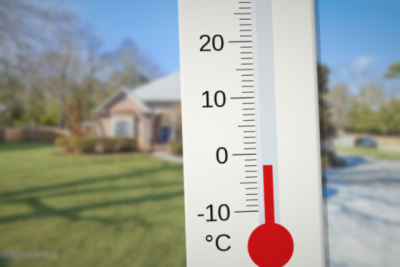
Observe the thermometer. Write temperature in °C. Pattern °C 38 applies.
°C -2
